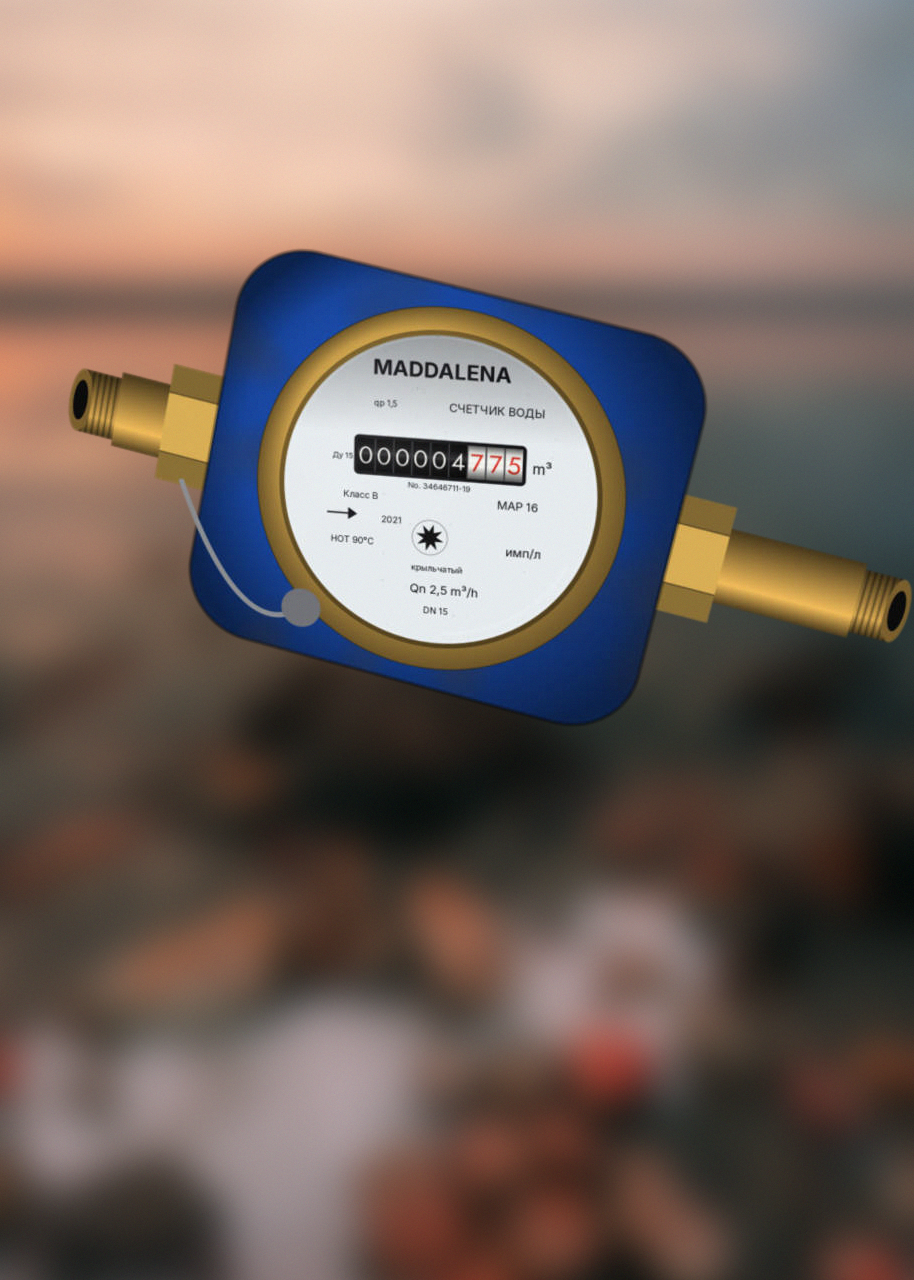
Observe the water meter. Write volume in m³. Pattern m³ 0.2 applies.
m³ 4.775
